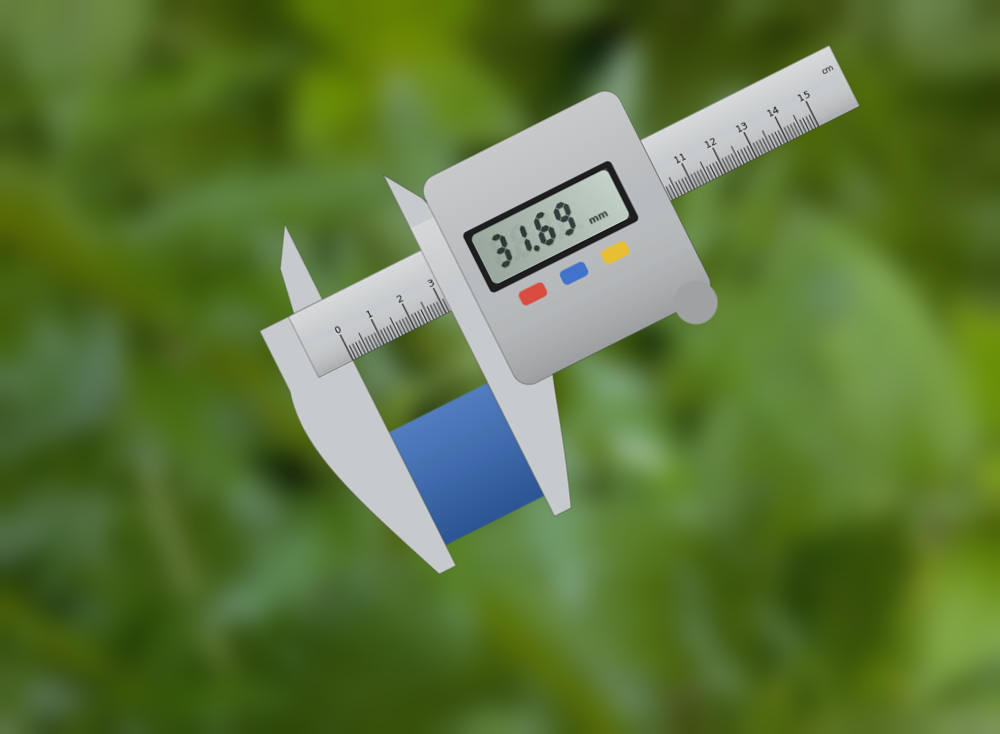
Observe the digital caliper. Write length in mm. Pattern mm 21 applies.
mm 31.69
